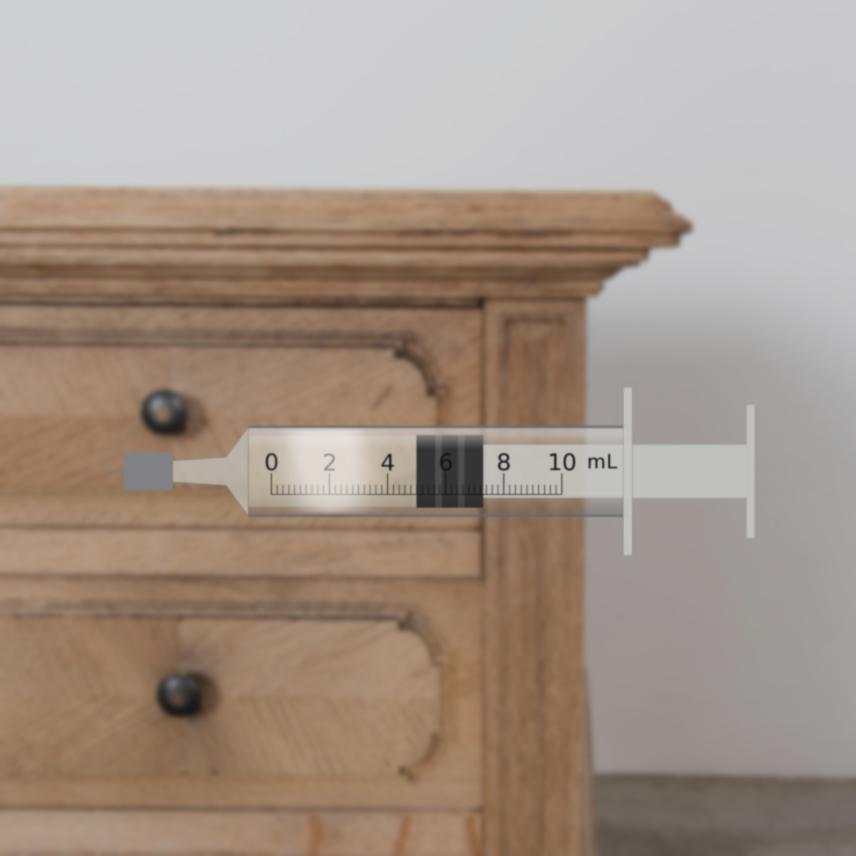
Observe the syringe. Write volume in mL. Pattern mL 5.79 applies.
mL 5
